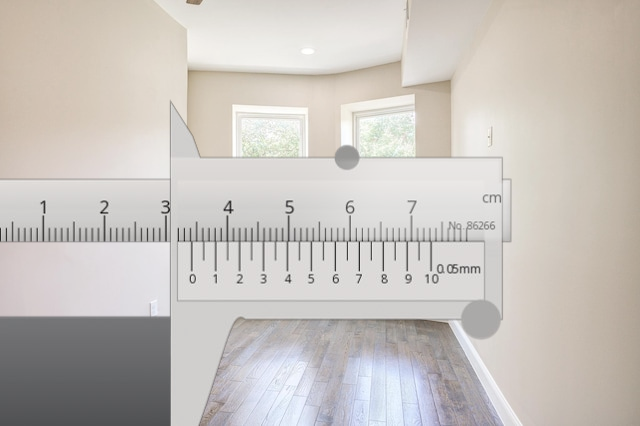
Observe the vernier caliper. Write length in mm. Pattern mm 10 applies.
mm 34.2
